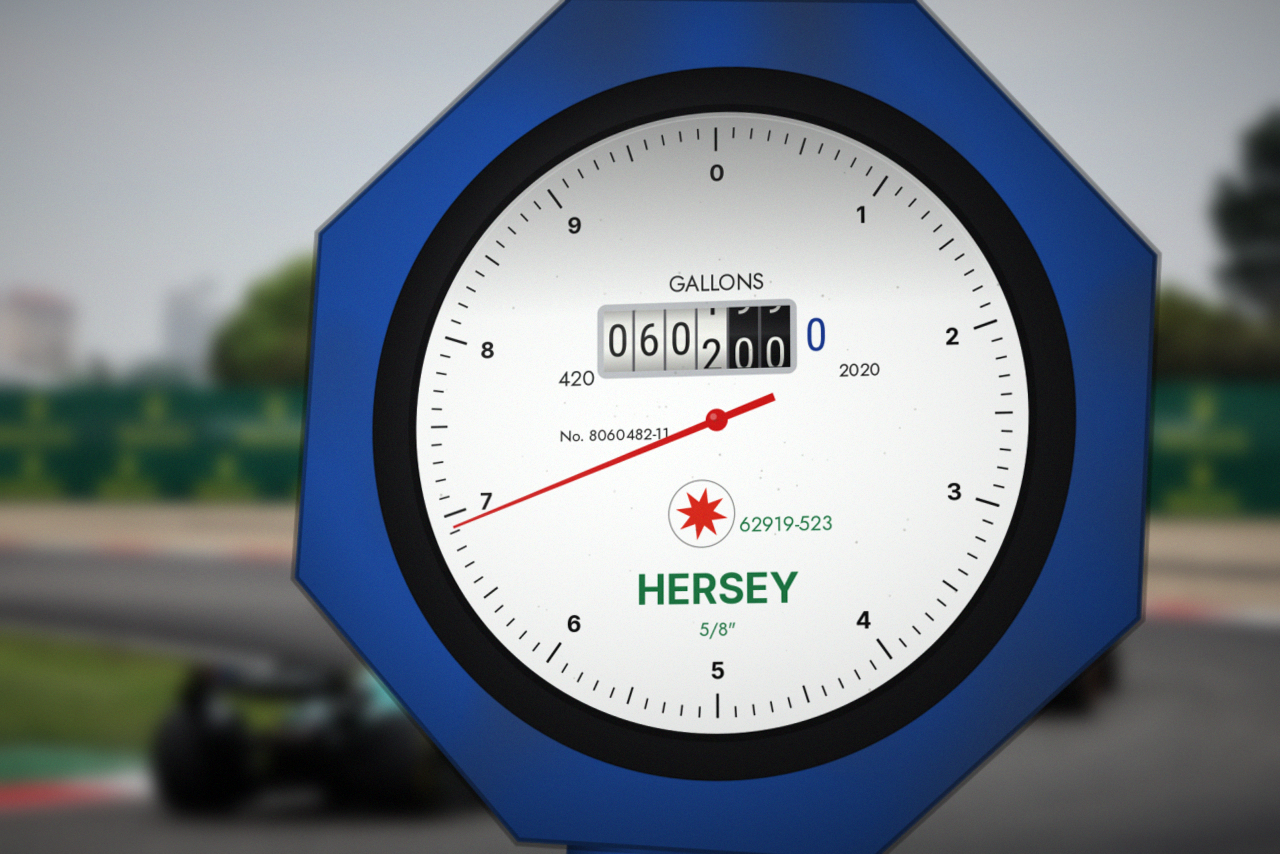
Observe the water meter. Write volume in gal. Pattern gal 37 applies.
gal 601996.9
